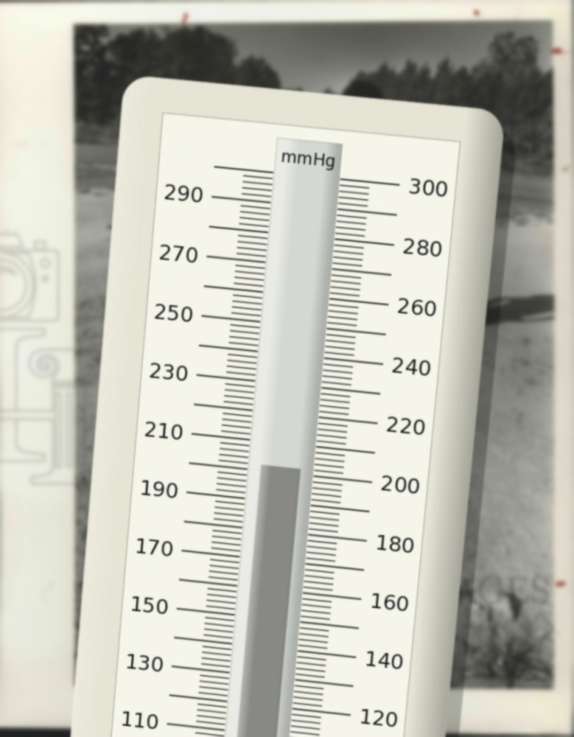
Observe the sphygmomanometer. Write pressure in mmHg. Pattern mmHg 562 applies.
mmHg 202
